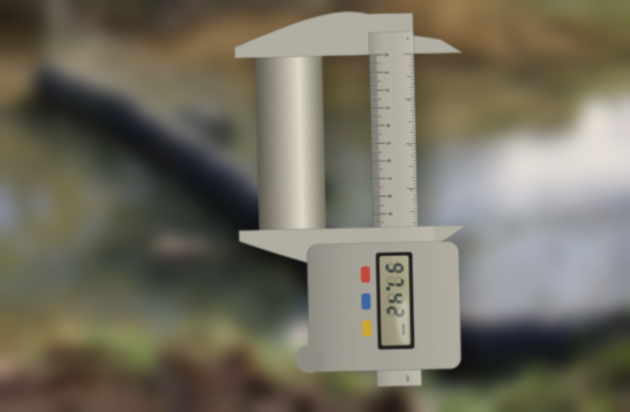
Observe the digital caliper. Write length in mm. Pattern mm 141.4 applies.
mm 97.42
